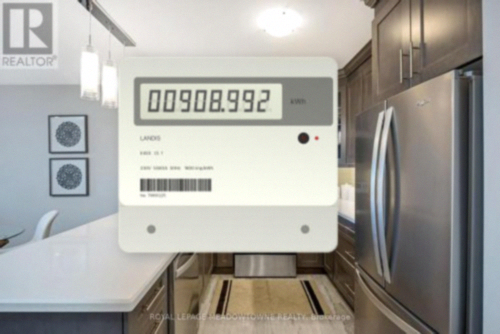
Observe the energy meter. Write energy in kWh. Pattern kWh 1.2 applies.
kWh 908.992
